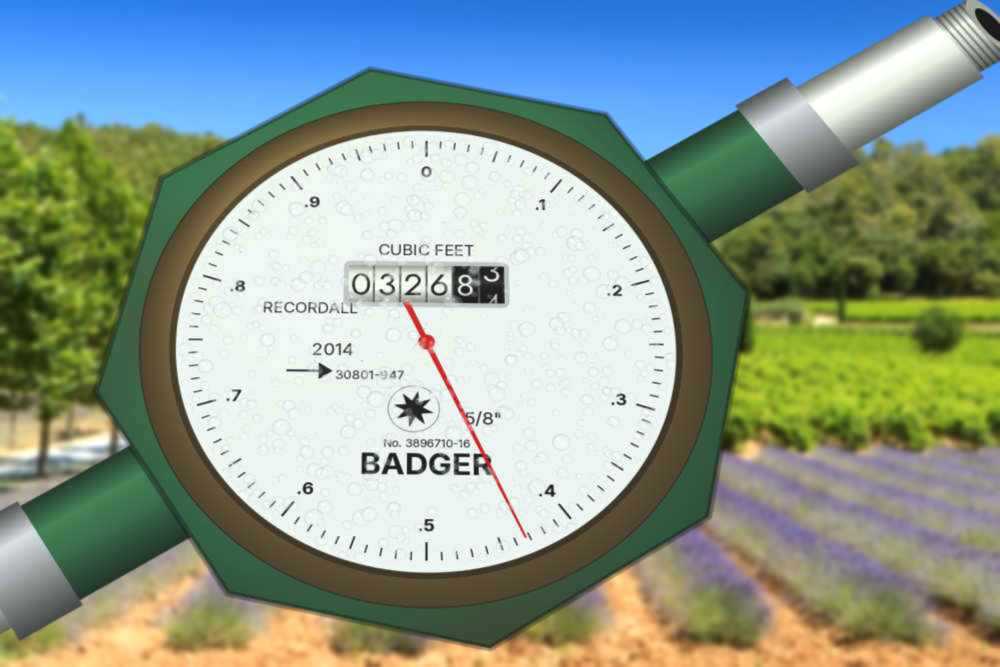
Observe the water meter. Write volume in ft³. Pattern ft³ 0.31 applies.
ft³ 32683.43
